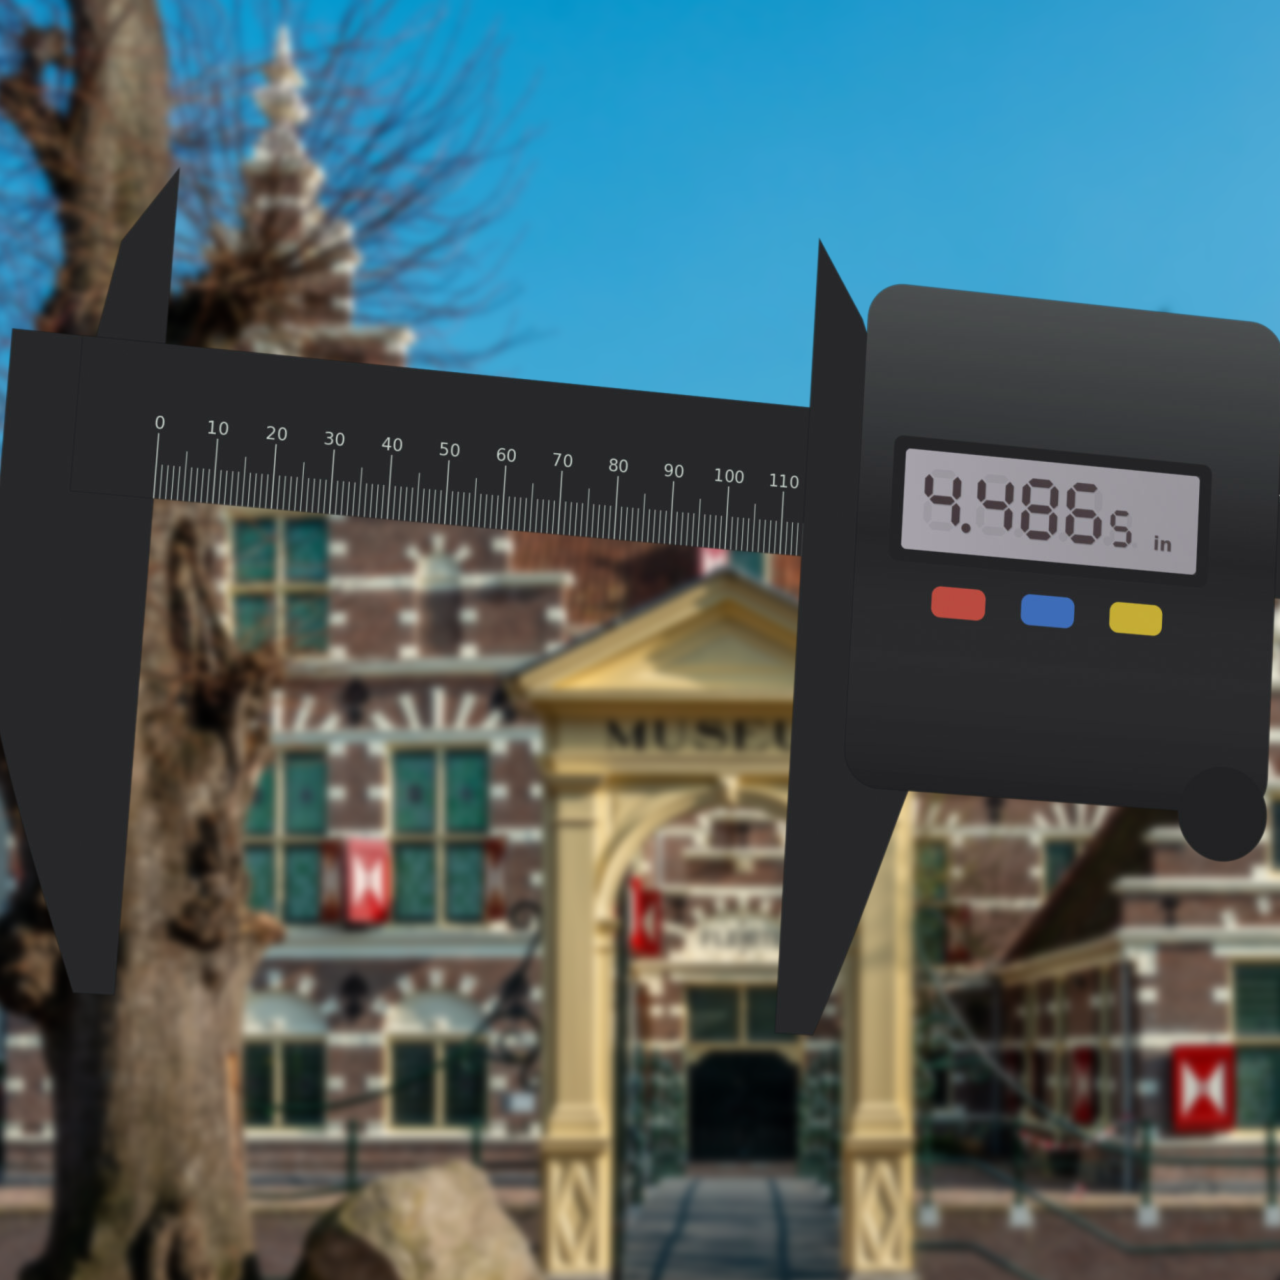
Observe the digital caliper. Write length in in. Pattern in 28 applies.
in 4.4865
